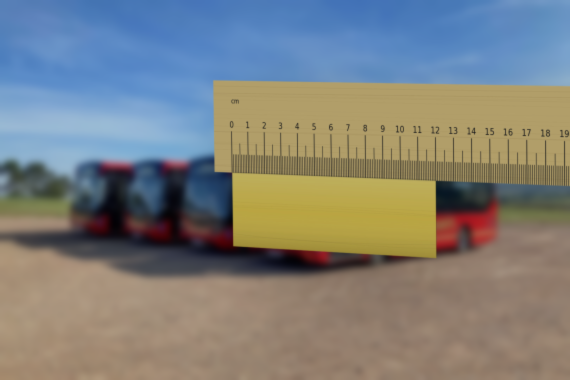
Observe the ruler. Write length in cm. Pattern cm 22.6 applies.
cm 12
